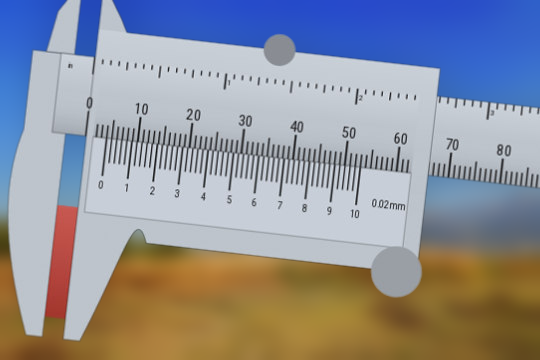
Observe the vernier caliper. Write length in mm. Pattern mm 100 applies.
mm 4.0
